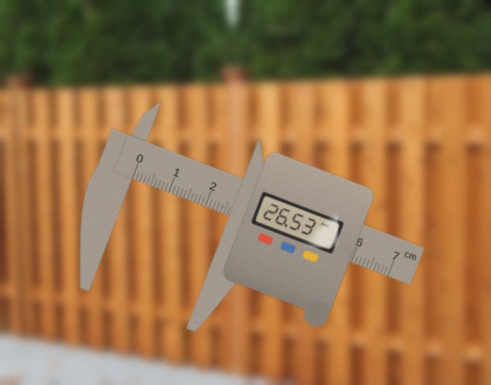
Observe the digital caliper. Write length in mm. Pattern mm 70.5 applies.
mm 26.53
